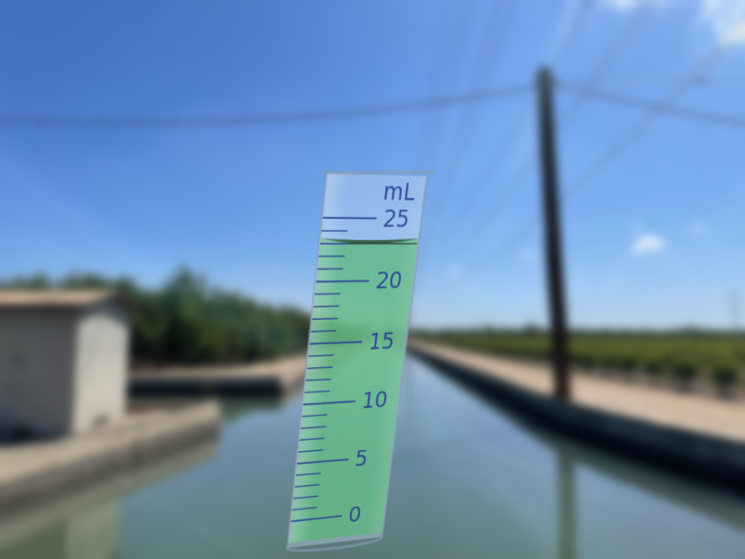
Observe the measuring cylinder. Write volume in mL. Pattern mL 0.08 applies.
mL 23
